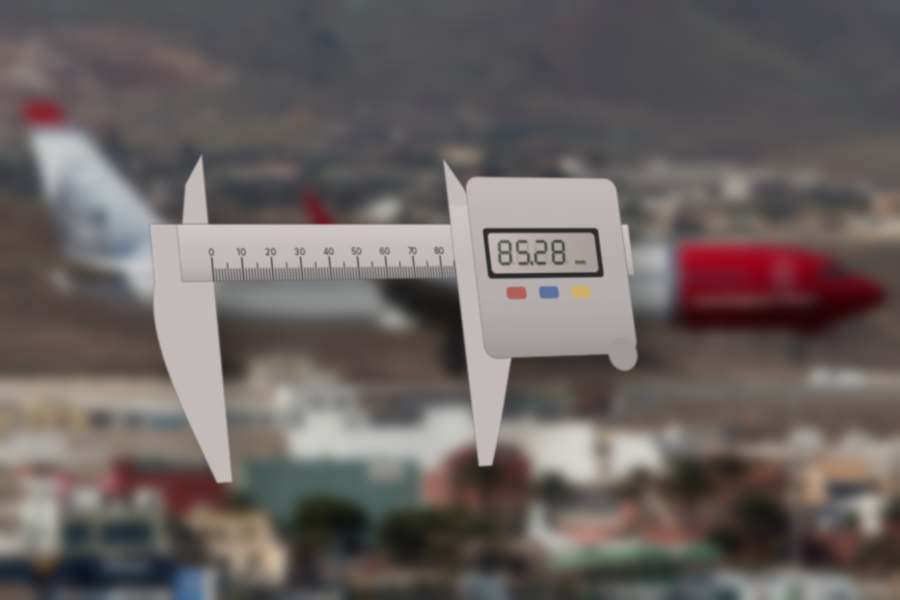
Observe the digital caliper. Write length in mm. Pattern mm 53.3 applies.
mm 85.28
